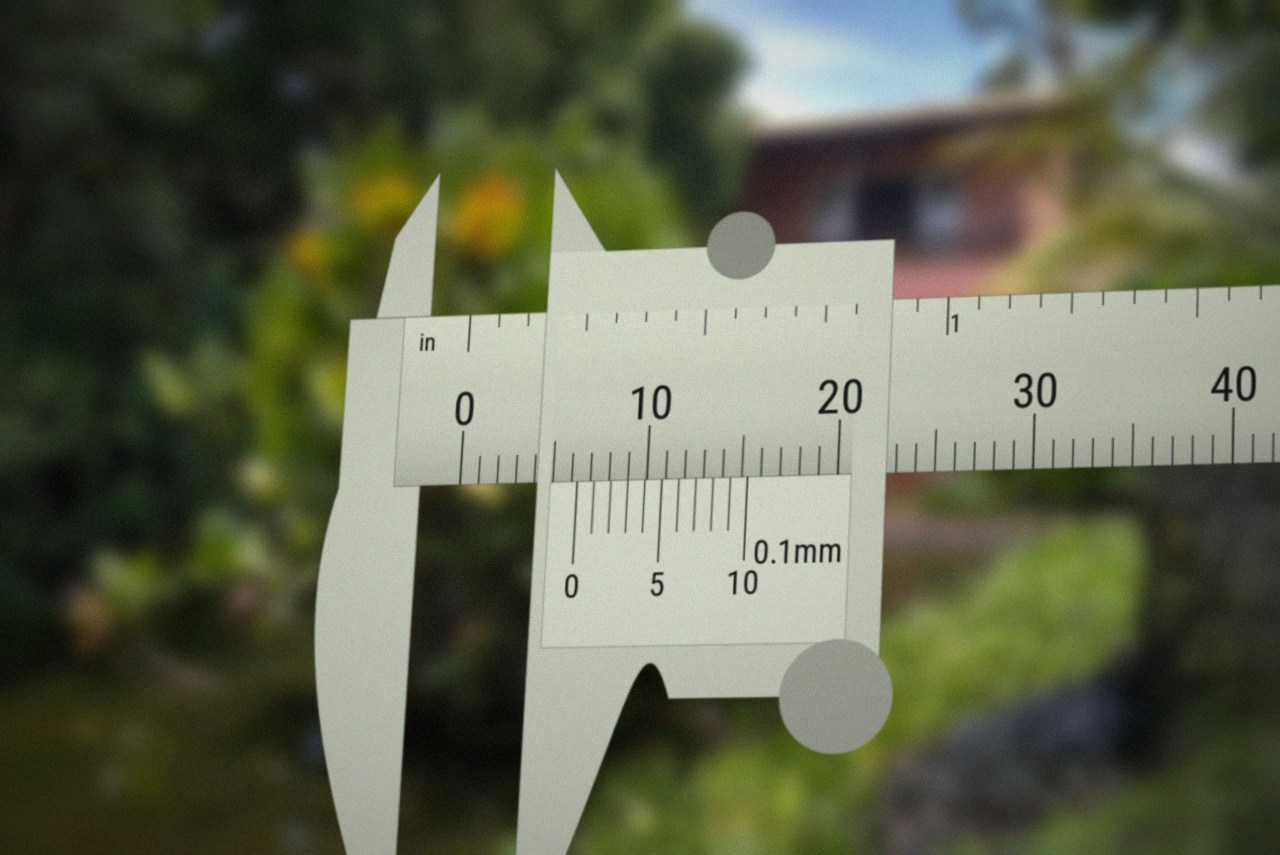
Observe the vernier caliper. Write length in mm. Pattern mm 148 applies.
mm 6.3
